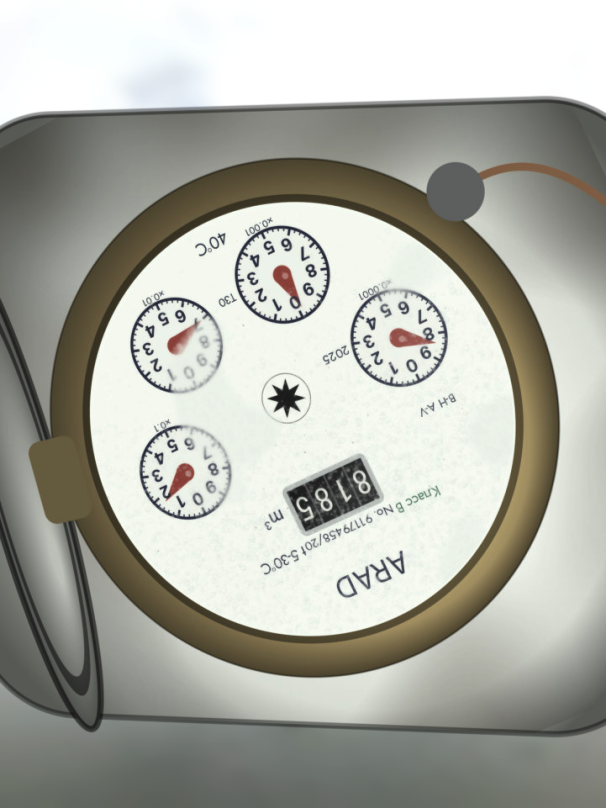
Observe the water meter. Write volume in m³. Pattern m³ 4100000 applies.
m³ 8185.1698
